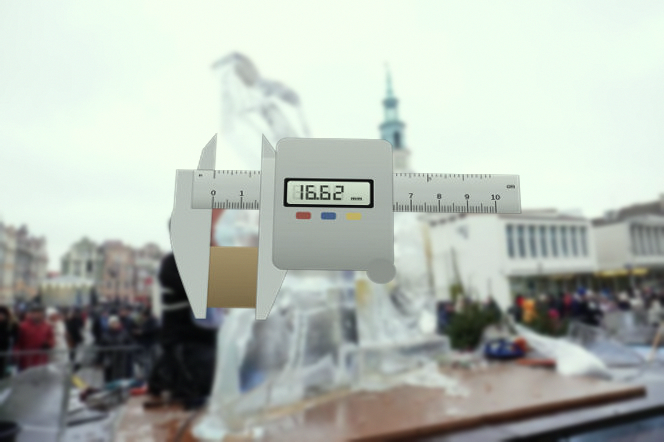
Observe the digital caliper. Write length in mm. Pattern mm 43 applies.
mm 16.62
